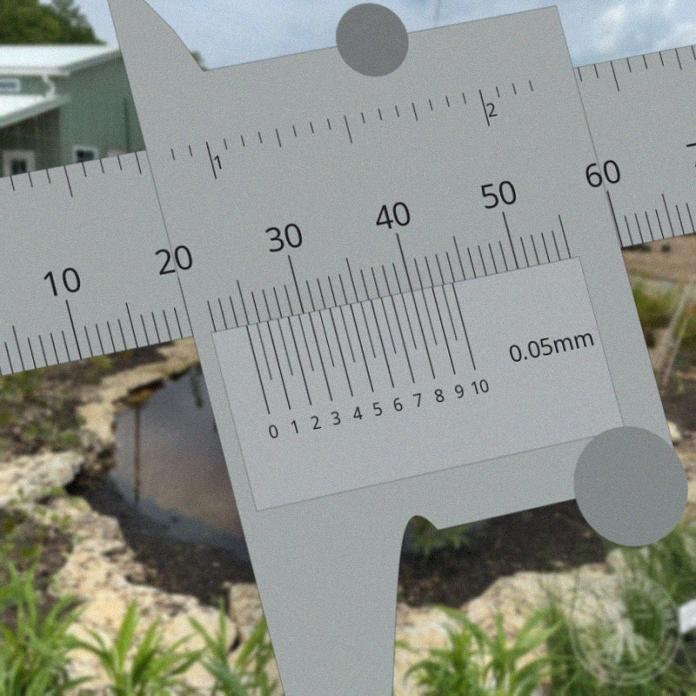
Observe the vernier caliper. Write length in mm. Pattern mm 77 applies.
mm 24.8
